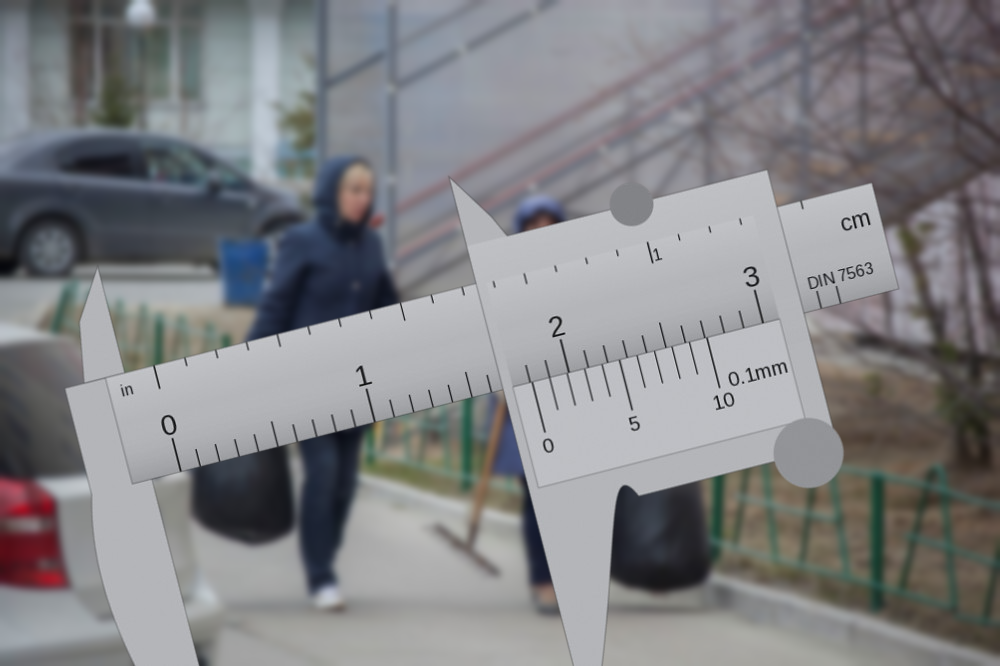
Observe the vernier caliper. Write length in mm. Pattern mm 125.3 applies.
mm 18.1
